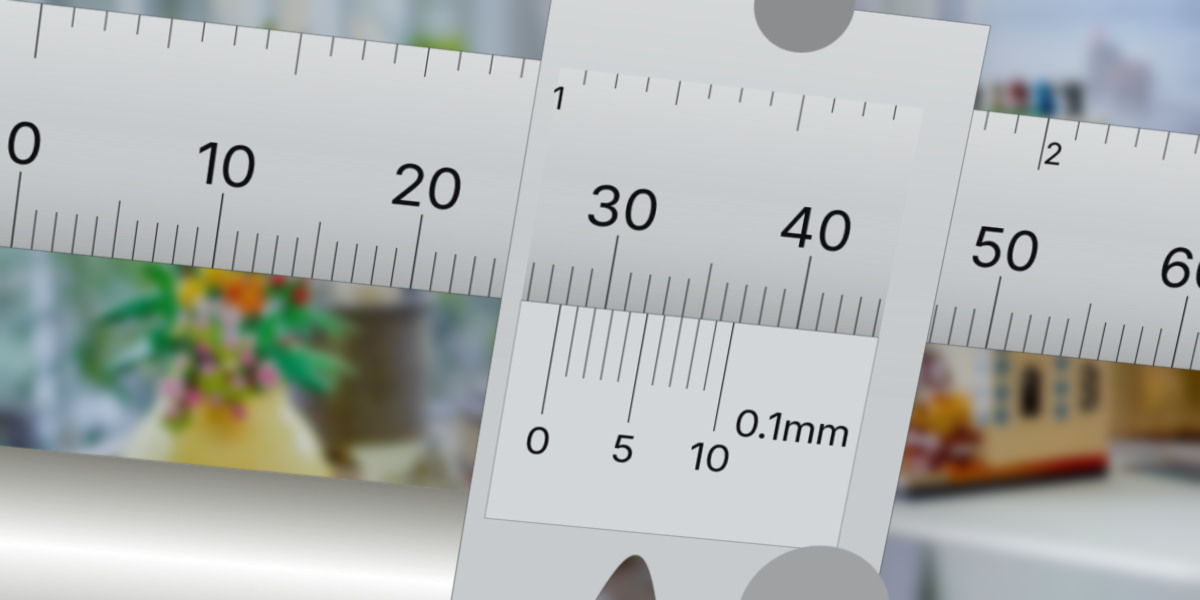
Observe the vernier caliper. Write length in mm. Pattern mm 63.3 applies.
mm 27.7
